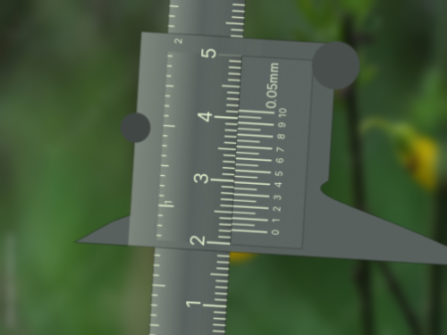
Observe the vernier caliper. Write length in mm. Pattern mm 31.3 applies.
mm 22.2
